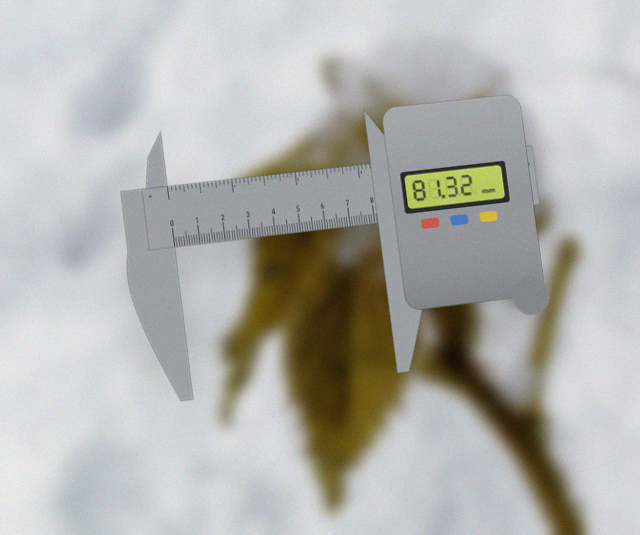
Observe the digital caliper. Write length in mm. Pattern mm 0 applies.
mm 81.32
